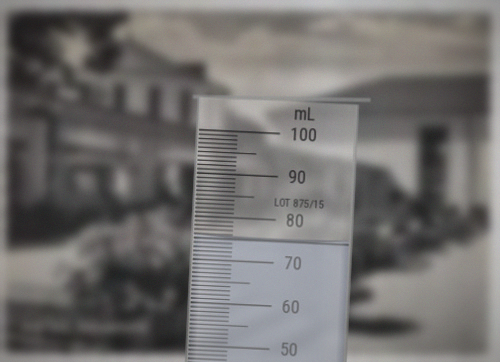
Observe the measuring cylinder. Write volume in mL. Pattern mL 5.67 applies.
mL 75
